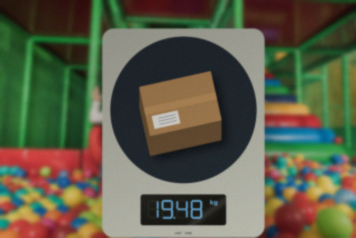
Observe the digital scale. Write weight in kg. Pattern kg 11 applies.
kg 19.48
